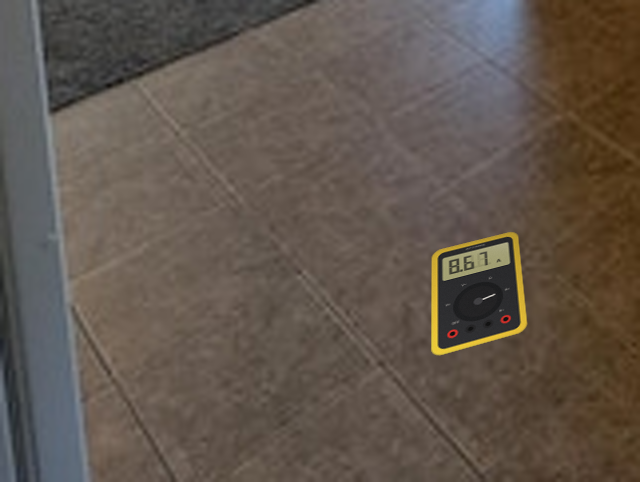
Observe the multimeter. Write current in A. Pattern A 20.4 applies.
A 8.67
